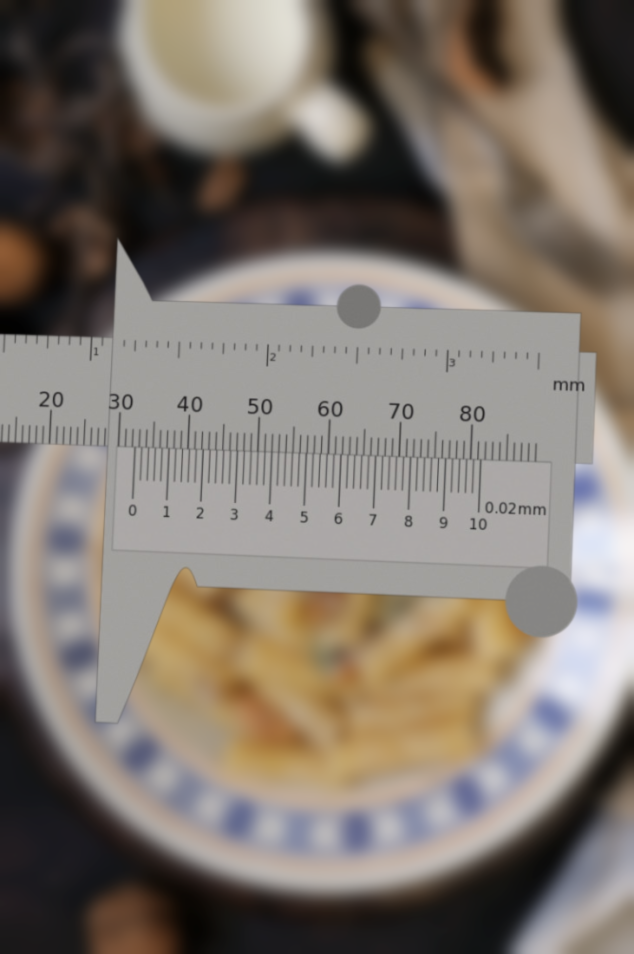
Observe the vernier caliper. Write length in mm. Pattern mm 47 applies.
mm 32.4
